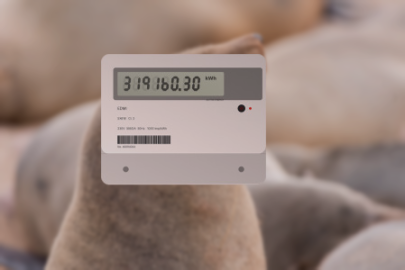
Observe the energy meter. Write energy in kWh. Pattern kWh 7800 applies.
kWh 319160.30
